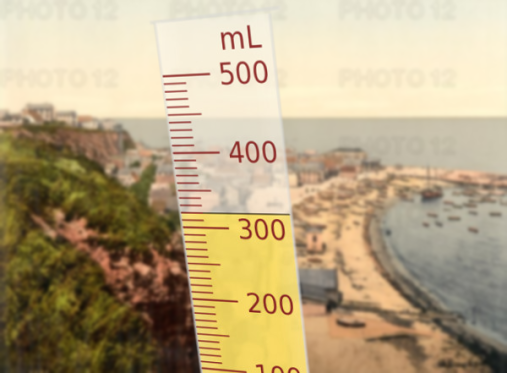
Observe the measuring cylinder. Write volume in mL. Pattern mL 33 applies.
mL 320
